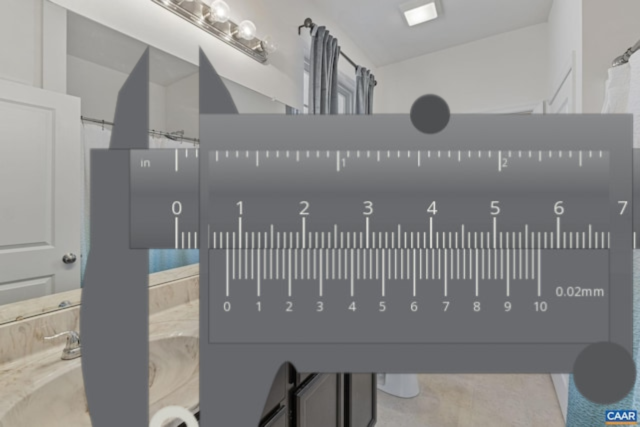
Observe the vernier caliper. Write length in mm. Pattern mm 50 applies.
mm 8.0
